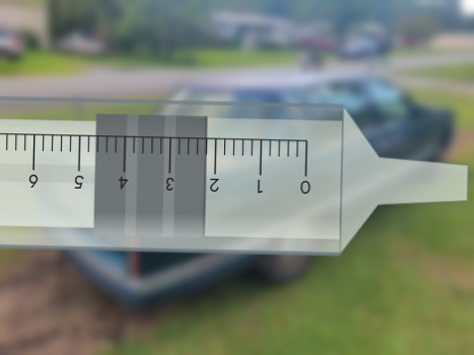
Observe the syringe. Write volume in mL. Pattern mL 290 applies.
mL 2.2
